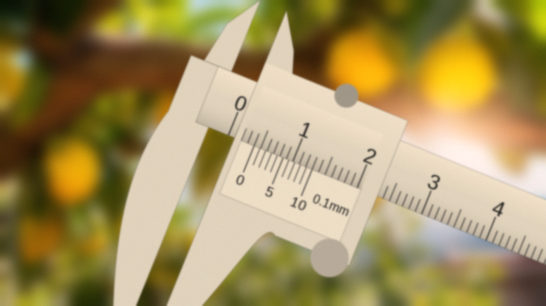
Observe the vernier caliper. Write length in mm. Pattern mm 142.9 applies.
mm 4.0
